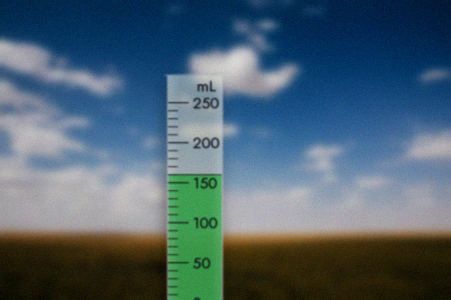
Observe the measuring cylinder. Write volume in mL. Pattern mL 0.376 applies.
mL 160
